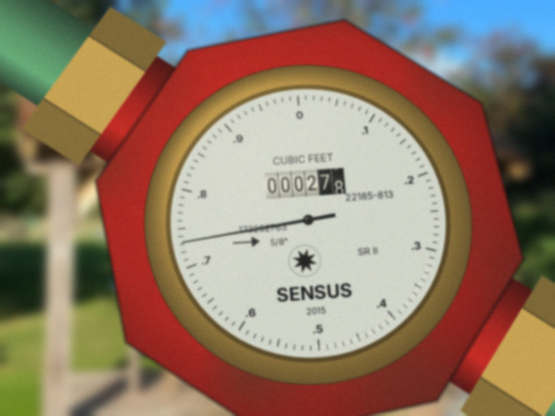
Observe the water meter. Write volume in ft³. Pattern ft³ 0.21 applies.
ft³ 277.73
